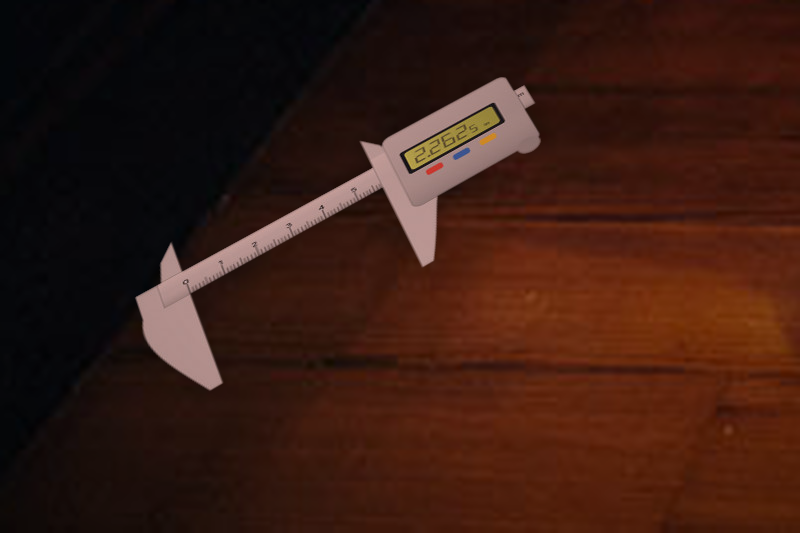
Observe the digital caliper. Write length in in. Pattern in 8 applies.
in 2.2625
